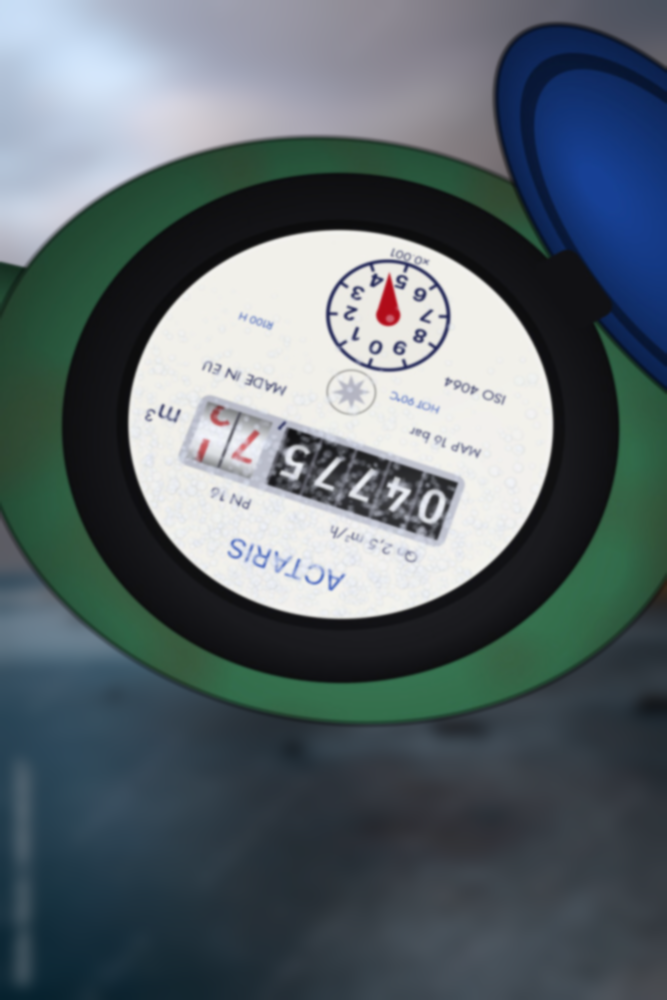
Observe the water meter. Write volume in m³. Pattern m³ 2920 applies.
m³ 4775.714
